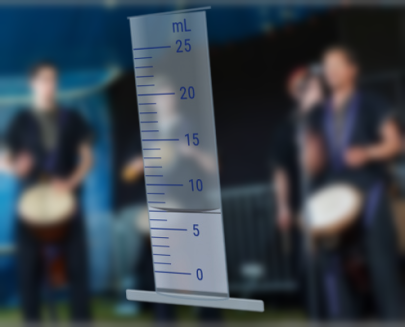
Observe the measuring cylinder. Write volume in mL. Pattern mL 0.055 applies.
mL 7
